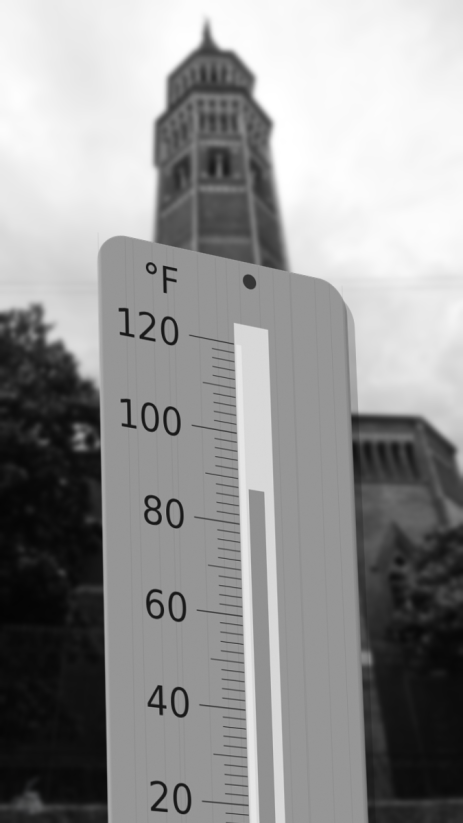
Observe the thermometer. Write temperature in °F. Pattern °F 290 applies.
°F 88
